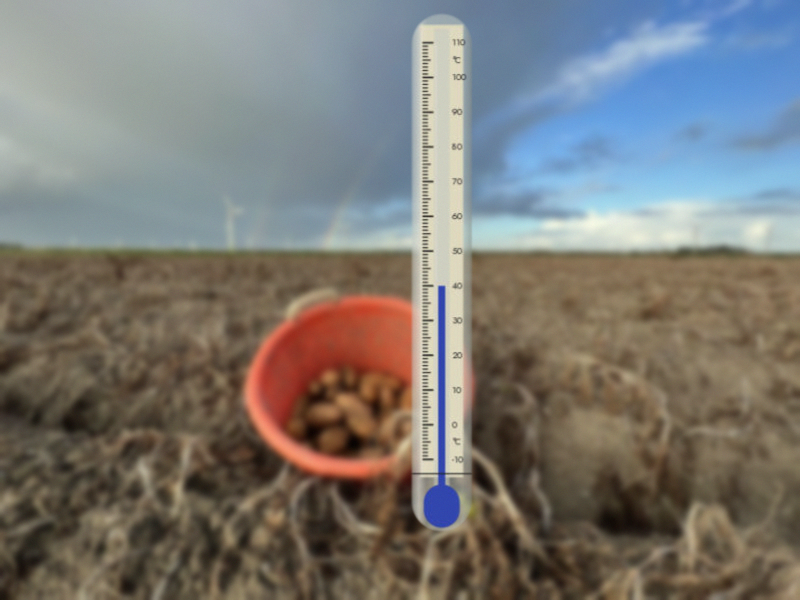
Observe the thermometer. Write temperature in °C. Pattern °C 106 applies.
°C 40
